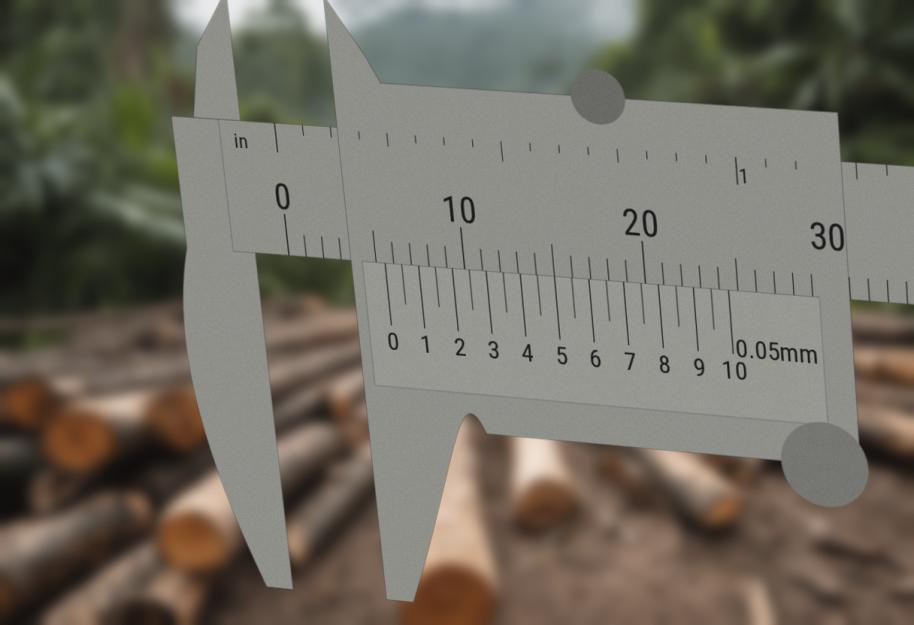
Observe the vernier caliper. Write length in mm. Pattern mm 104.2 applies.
mm 5.5
